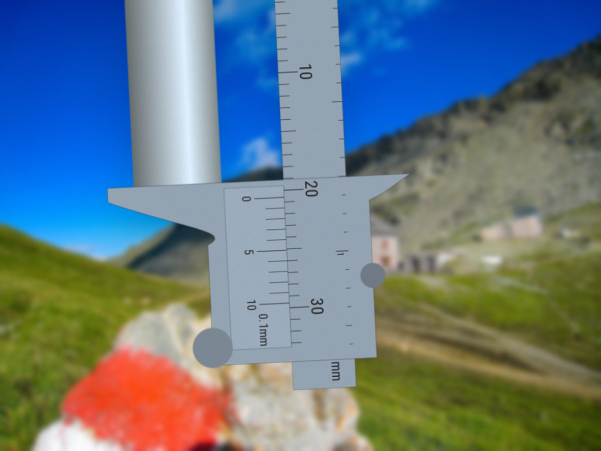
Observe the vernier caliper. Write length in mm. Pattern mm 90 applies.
mm 20.6
